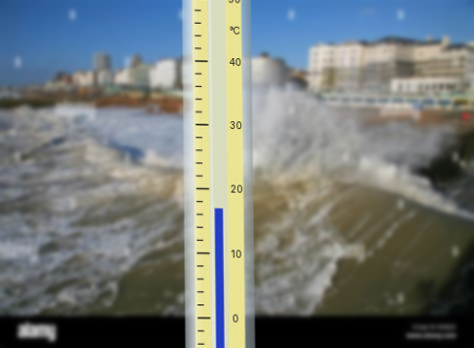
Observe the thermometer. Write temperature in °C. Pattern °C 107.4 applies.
°C 17
